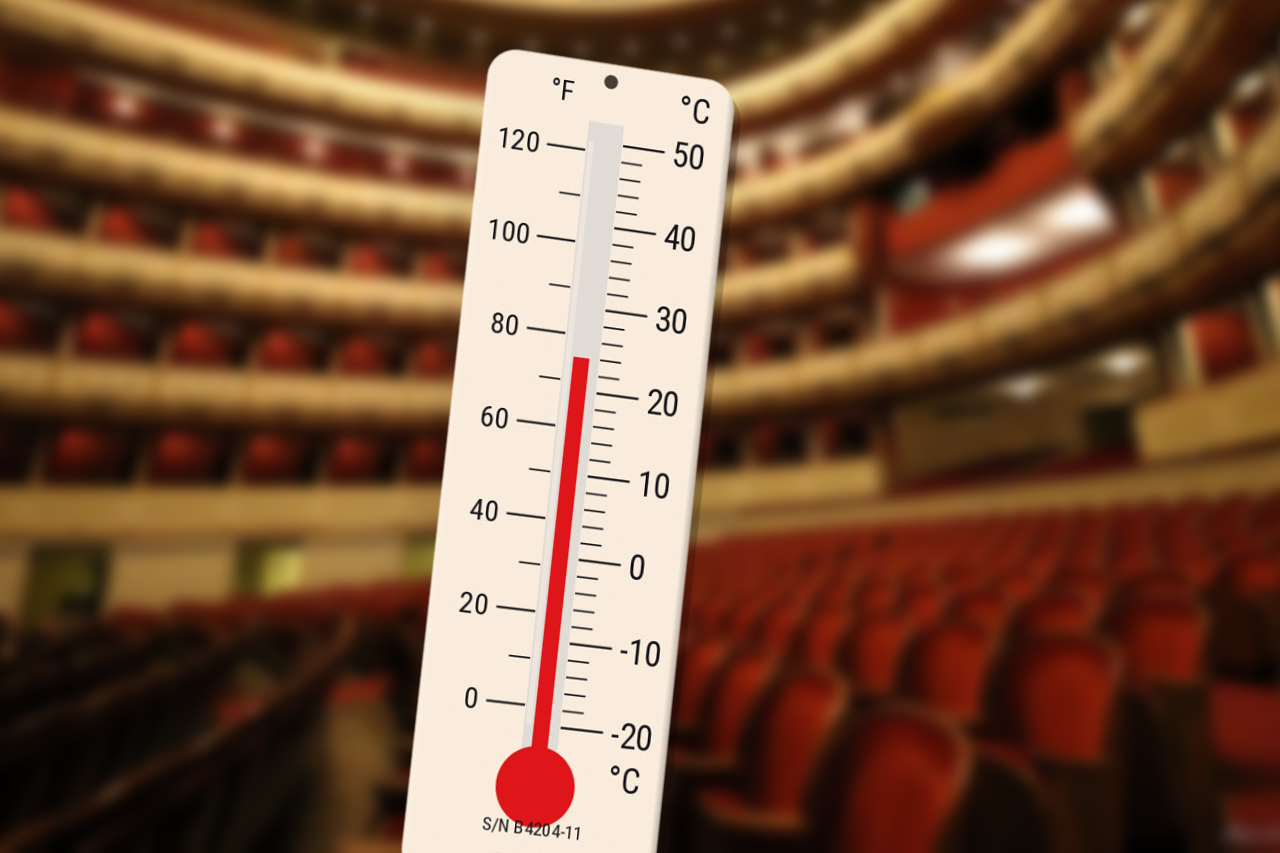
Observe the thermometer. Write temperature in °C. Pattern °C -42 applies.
°C 24
